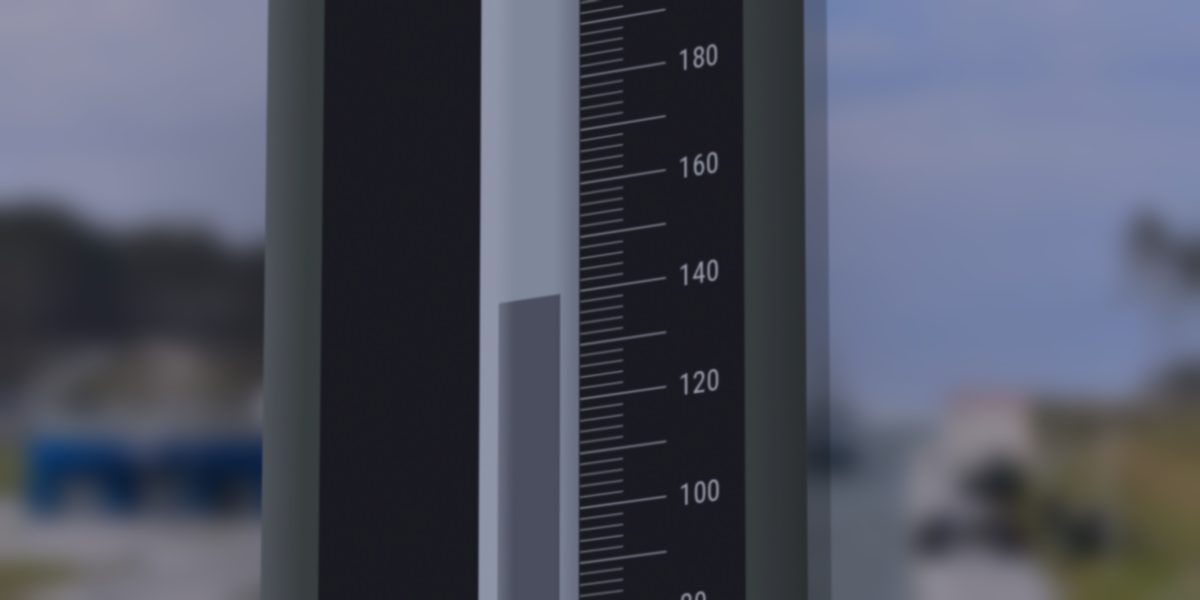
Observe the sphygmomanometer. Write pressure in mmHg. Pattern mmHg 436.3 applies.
mmHg 140
